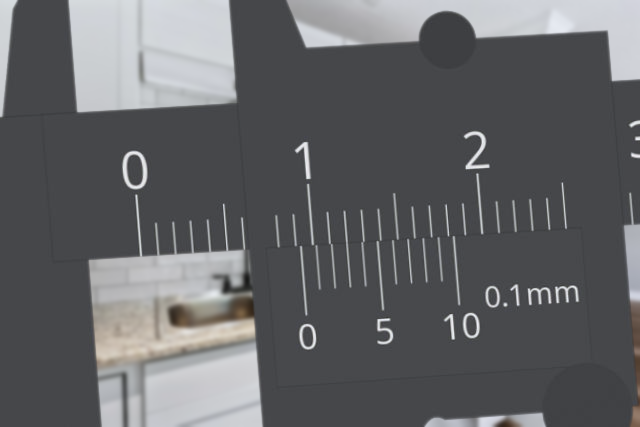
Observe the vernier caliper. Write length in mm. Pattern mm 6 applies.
mm 9.3
